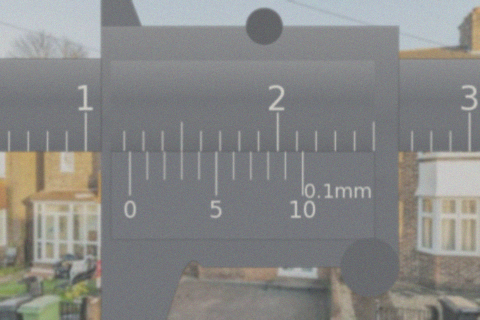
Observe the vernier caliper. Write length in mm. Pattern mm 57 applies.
mm 12.3
